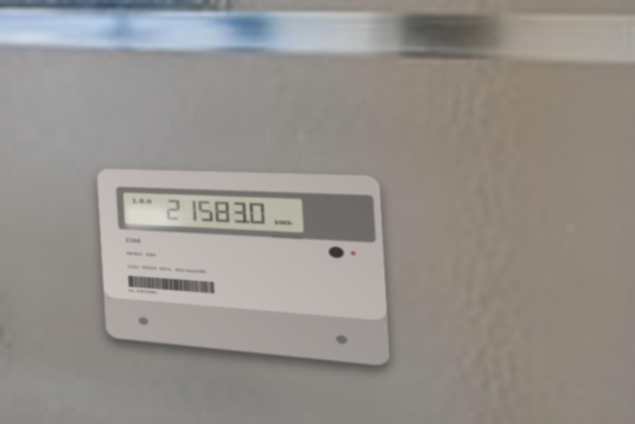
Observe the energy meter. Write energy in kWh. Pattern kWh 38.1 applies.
kWh 21583.0
